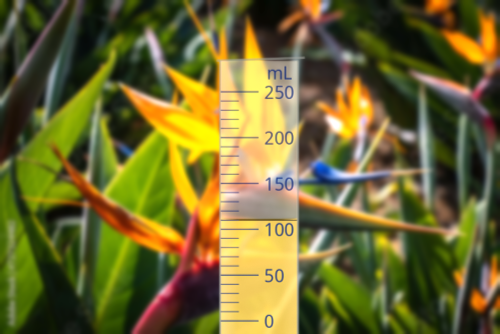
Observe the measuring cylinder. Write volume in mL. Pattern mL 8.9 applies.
mL 110
